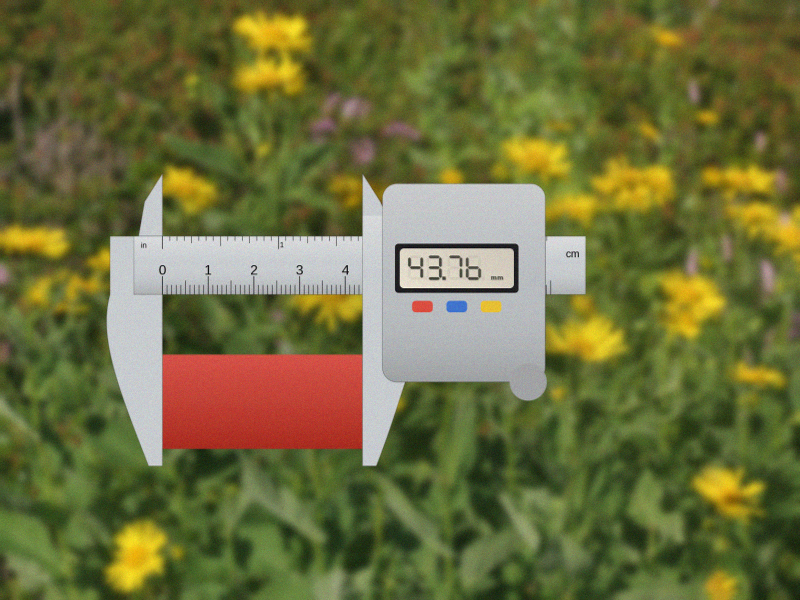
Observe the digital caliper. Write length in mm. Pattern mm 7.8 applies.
mm 43.76
